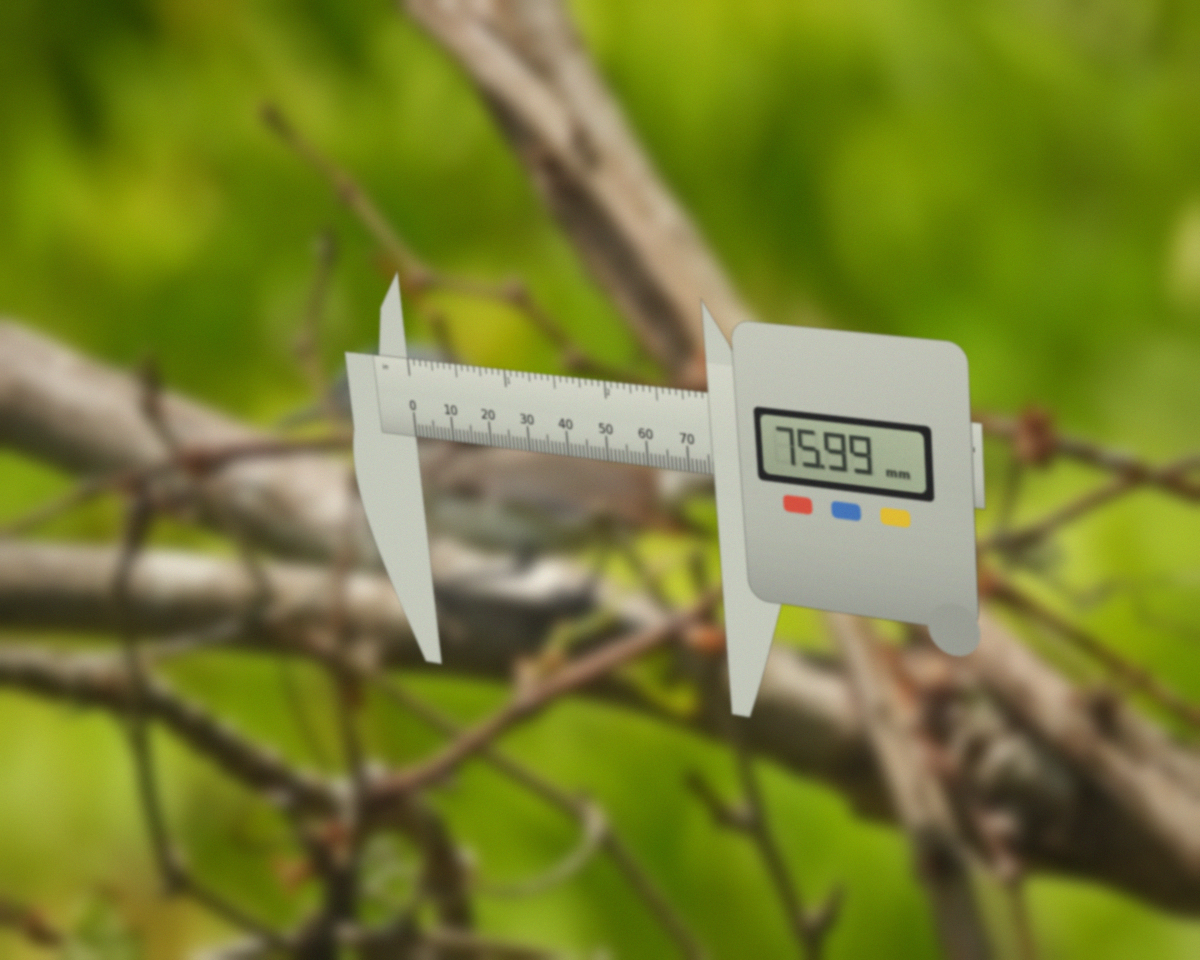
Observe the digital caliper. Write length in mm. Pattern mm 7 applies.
mm 75.99
